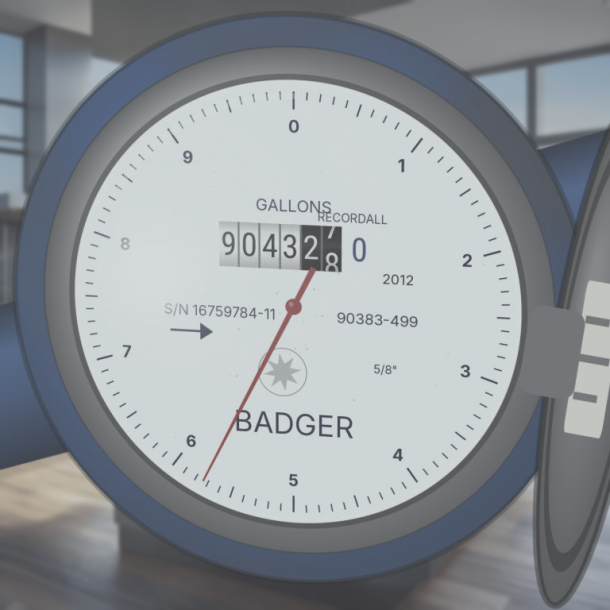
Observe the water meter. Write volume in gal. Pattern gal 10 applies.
gal 9043275.7
